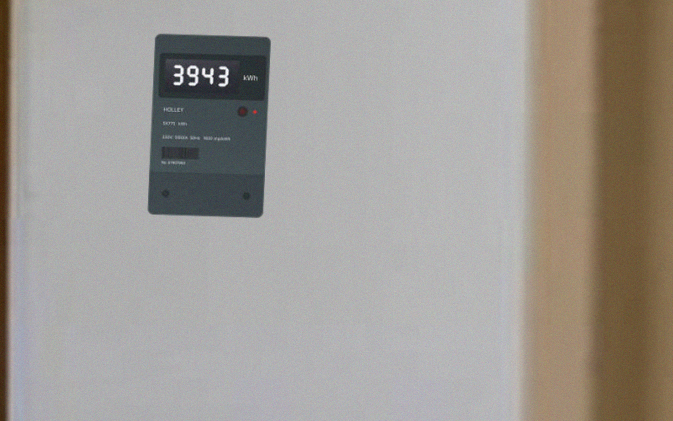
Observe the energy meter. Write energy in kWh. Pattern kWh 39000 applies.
kWh 3943
